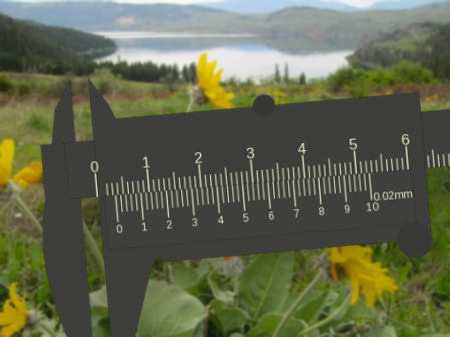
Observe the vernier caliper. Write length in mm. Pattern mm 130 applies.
mm 3.5
